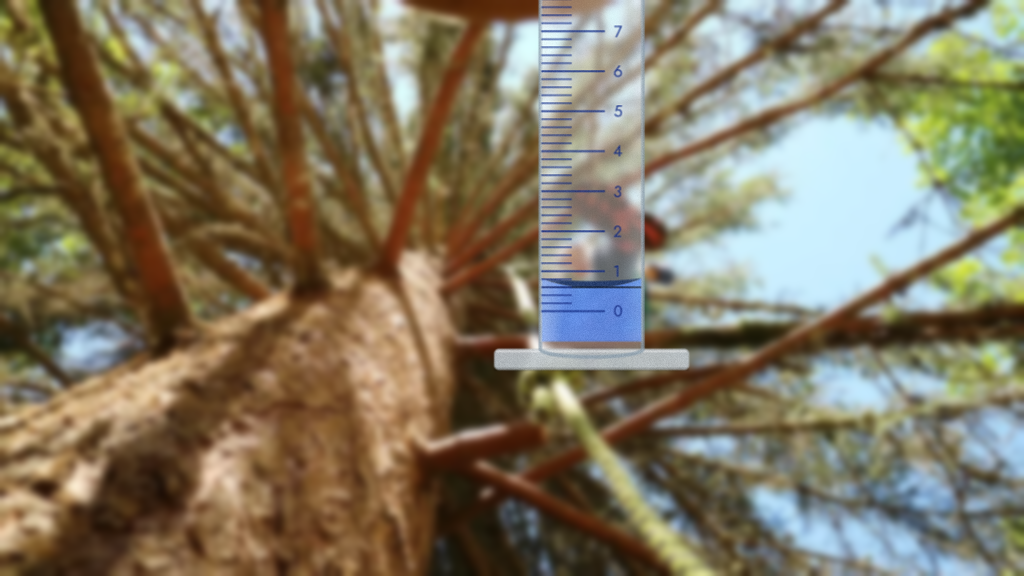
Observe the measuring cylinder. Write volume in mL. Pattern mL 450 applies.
mL 0.6
